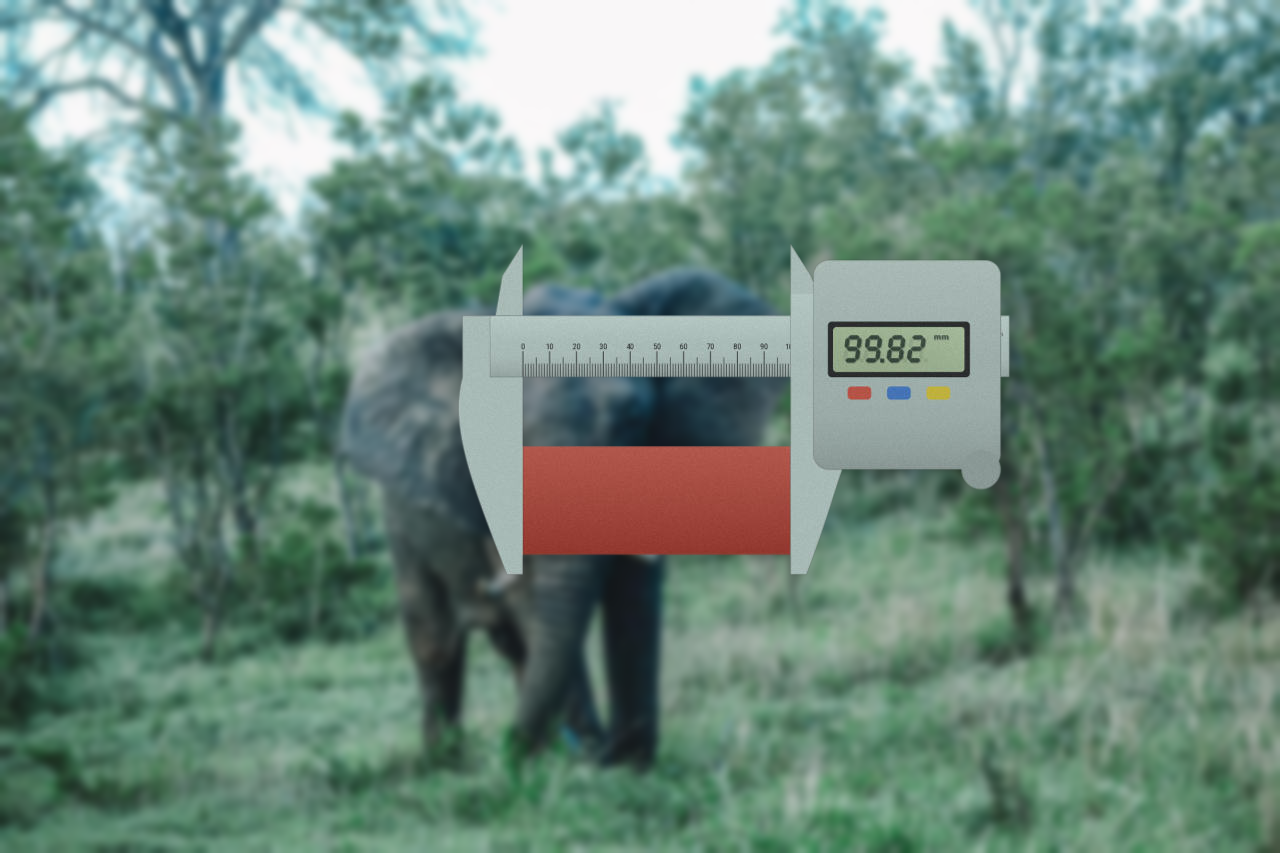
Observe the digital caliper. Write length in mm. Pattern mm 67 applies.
mm 99.82
